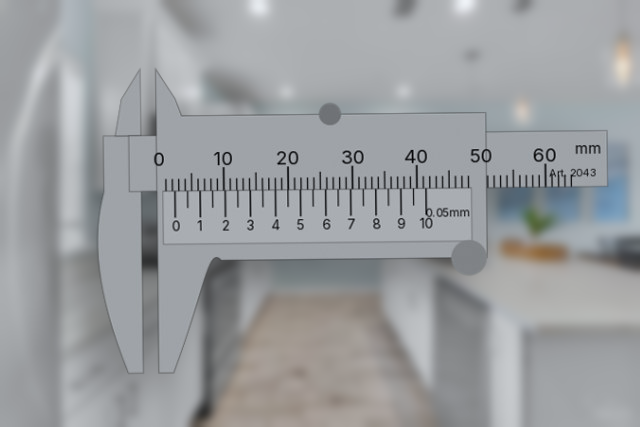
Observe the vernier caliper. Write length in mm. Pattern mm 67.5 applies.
mm 2.4
